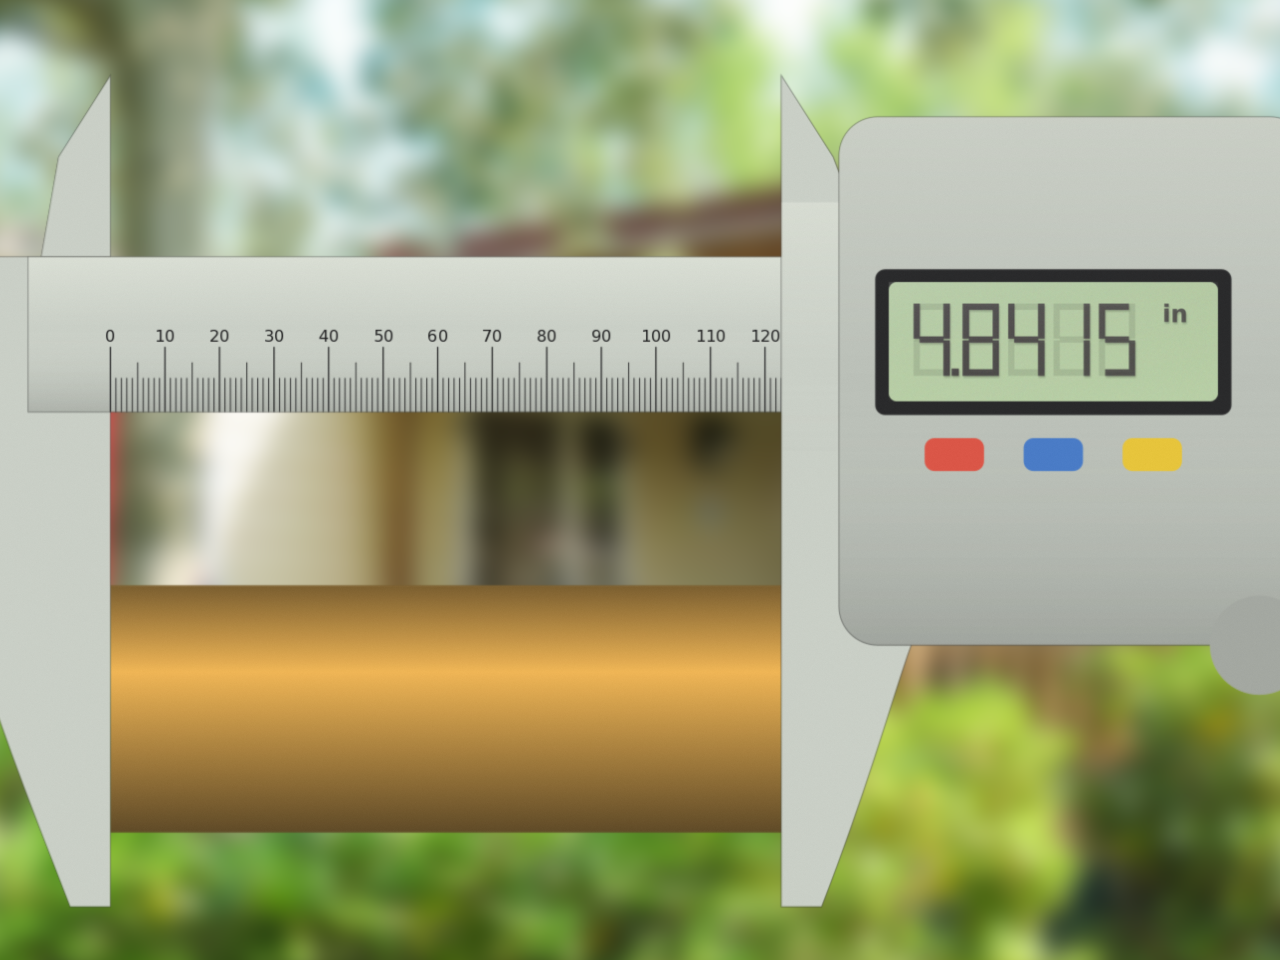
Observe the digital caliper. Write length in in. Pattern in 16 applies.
in 4.8415
